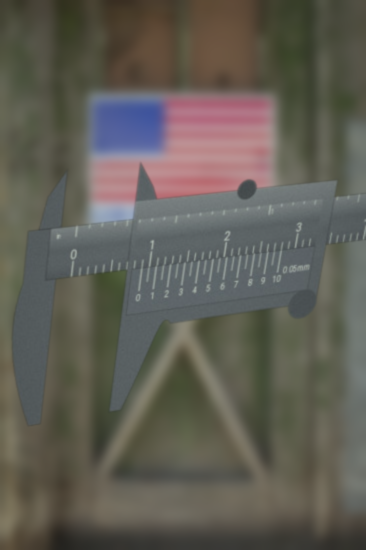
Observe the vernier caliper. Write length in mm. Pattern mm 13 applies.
mm 9.0
